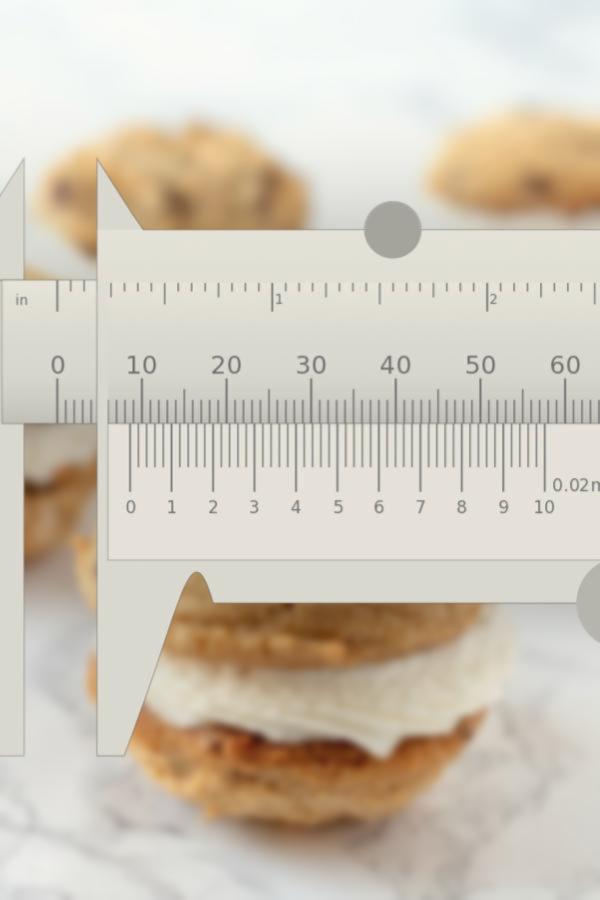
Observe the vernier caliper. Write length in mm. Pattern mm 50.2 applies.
mm 8.6
